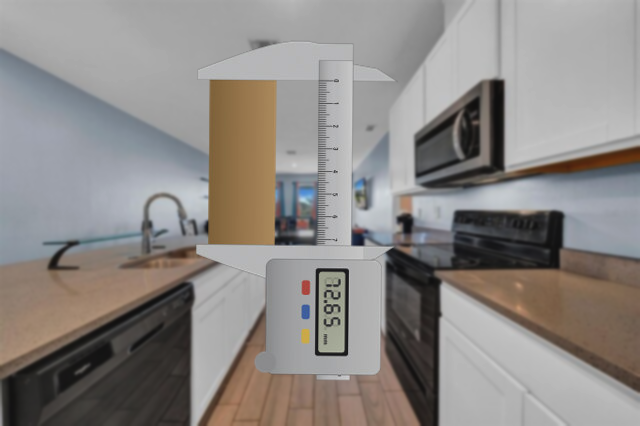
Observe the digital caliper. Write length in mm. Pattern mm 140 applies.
mm 72.65
